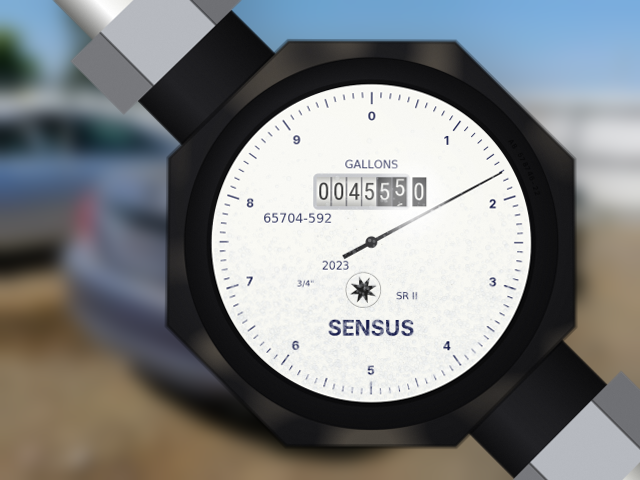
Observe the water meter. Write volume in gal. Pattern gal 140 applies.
gal 45551.7
